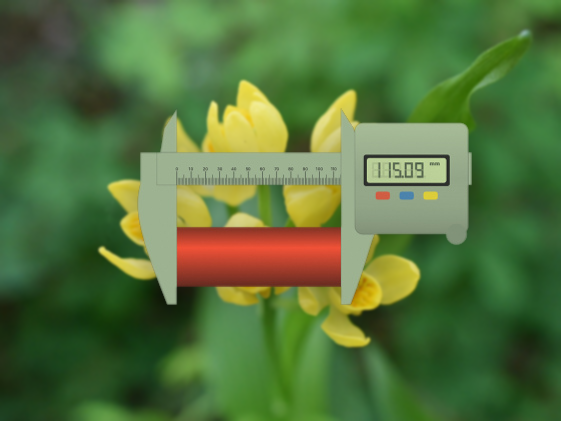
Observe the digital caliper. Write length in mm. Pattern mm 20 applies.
mm 115.09
